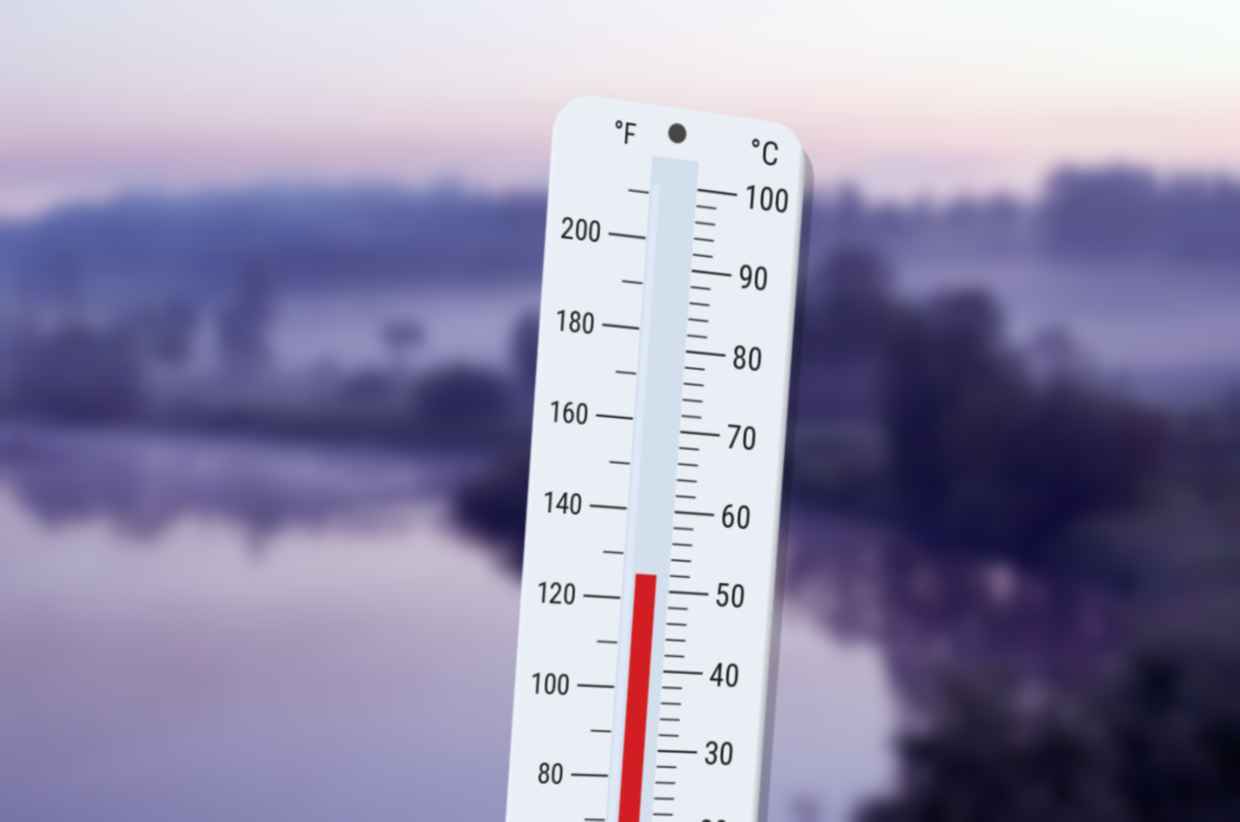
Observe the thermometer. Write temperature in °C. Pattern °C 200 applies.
°C 52
